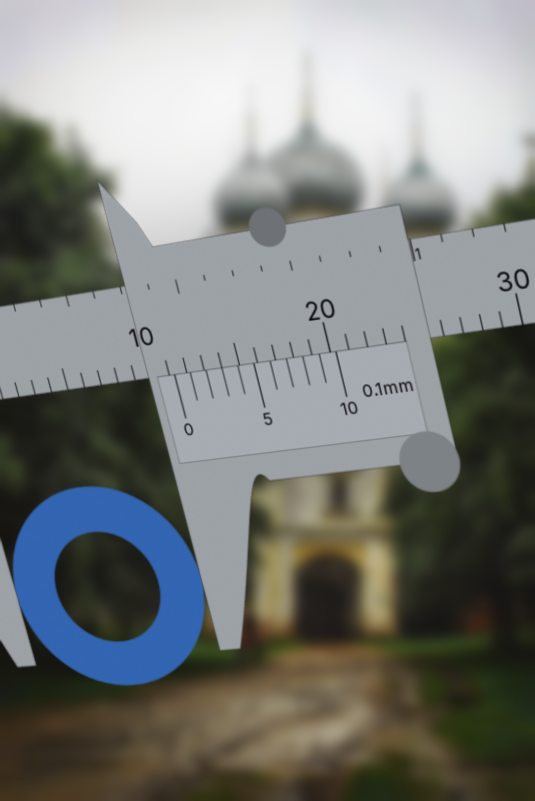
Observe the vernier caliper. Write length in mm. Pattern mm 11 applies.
mm 11.3
